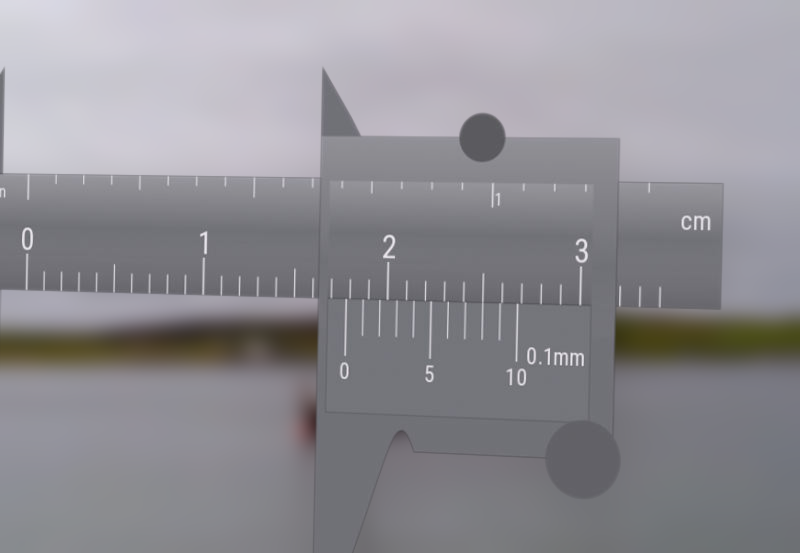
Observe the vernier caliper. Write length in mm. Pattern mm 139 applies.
mm 17.8
